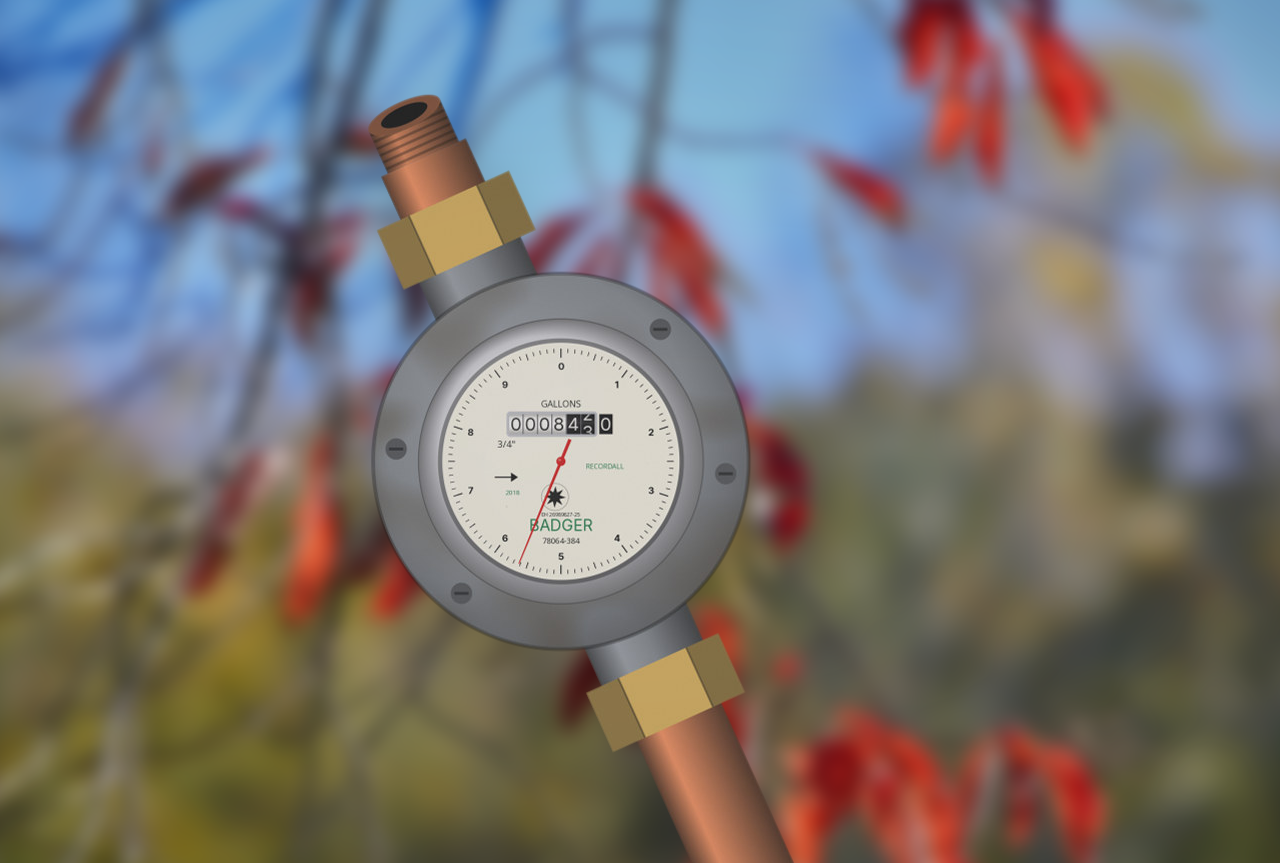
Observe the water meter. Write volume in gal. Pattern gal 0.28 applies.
gal 8425.6
